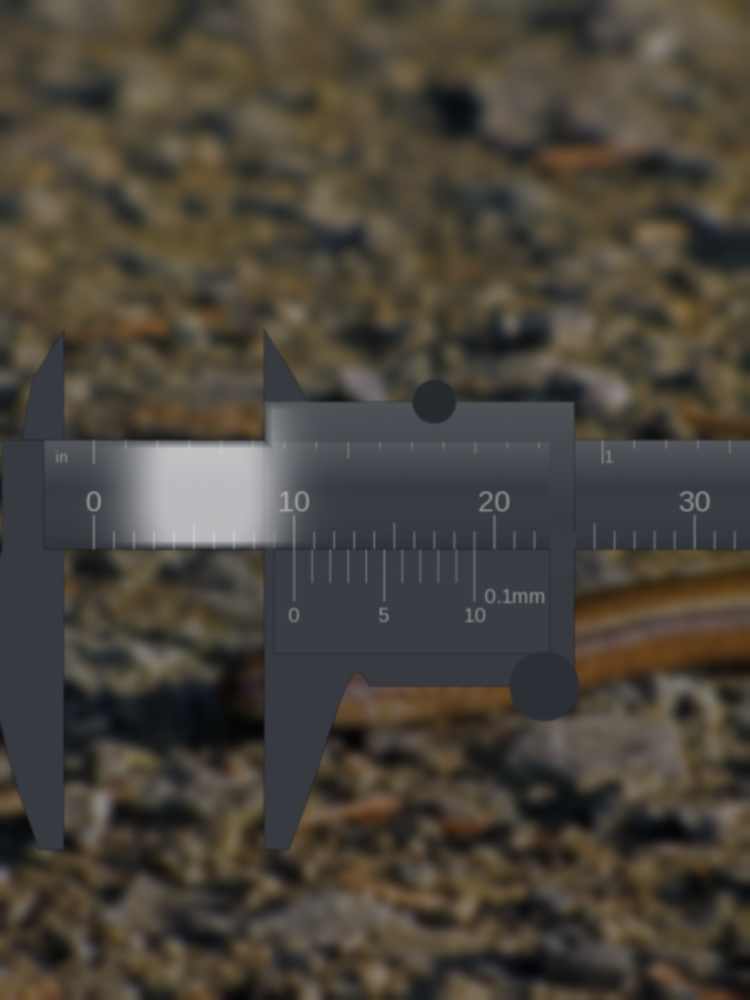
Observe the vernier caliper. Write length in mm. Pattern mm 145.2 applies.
mm 10.0
